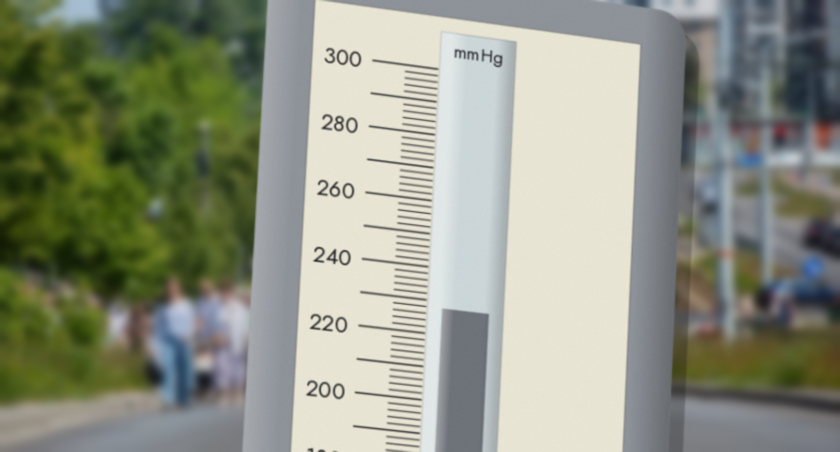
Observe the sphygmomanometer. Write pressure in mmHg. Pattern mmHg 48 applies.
mmHg 228
